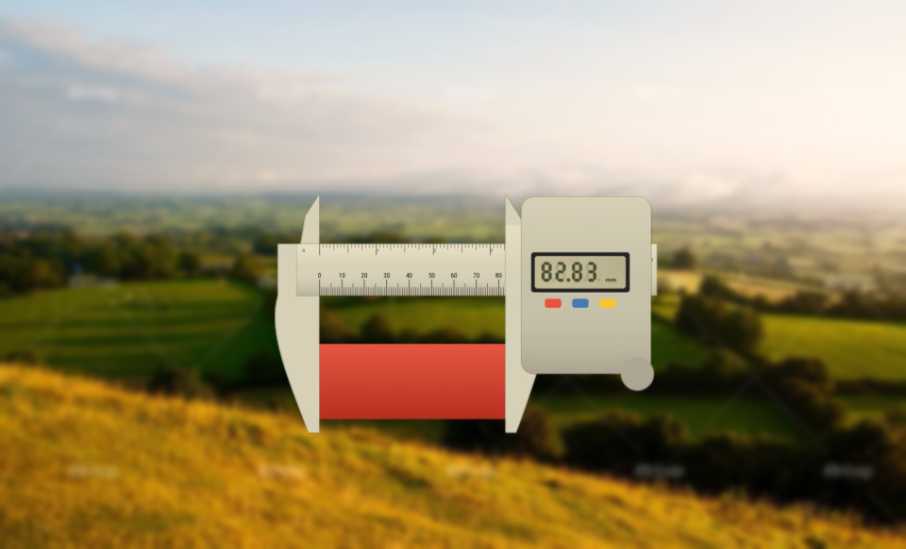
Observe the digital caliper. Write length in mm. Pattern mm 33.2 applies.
mm 82.83
